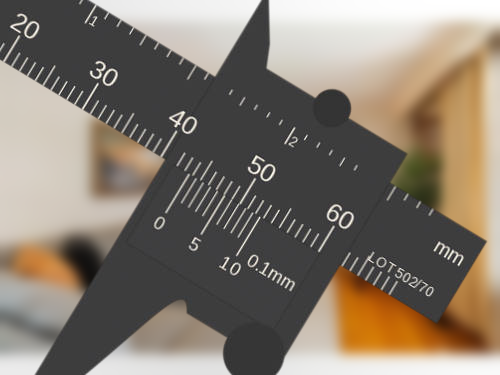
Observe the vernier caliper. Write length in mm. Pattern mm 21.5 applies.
mm 43.6
